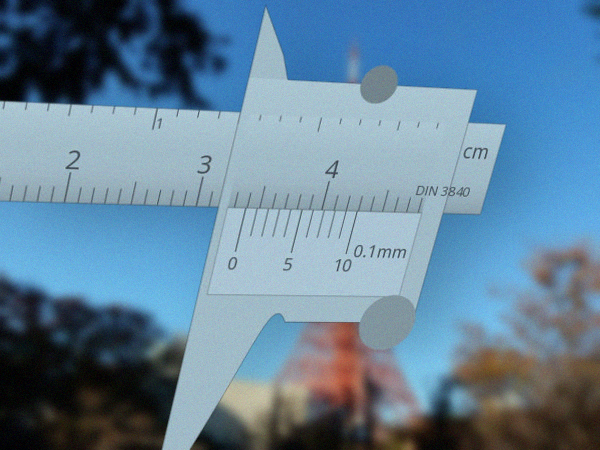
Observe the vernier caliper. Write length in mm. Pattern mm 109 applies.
mm 33.9
